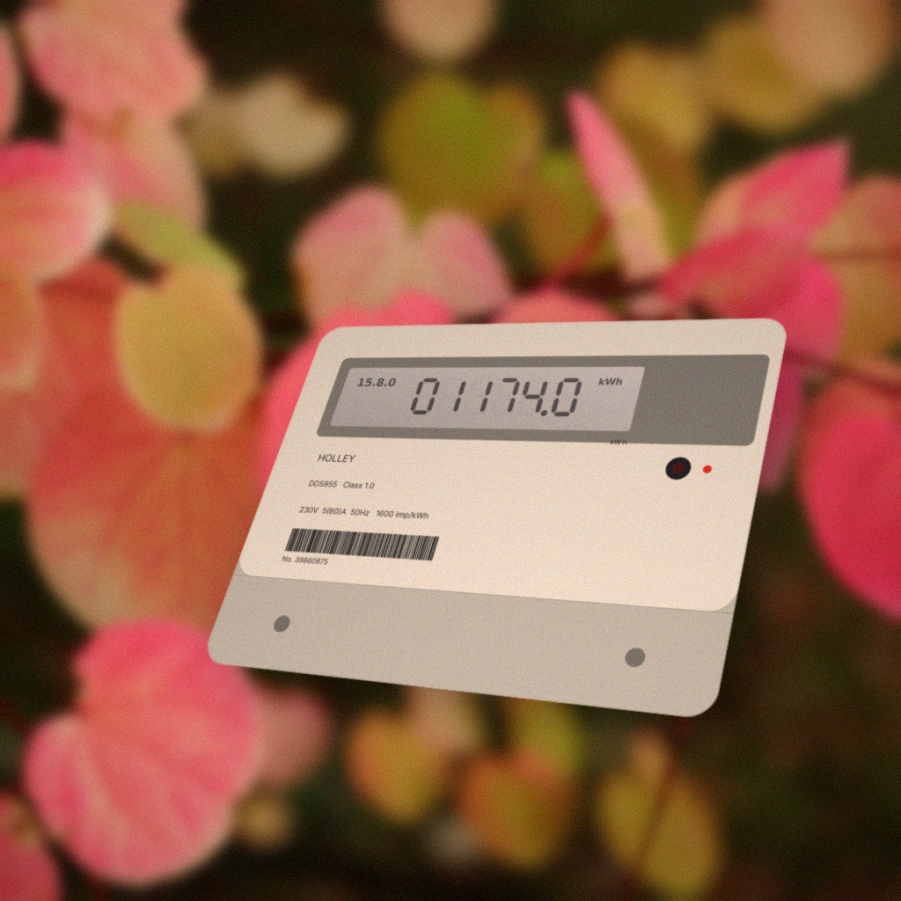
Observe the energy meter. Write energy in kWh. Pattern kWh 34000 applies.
kWh 1174.0
